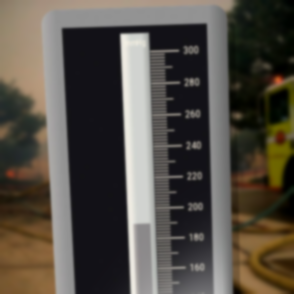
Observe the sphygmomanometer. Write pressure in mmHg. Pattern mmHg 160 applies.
mmHg 190
